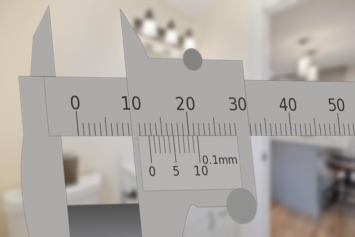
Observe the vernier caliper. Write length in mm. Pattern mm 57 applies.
mm 12.6
